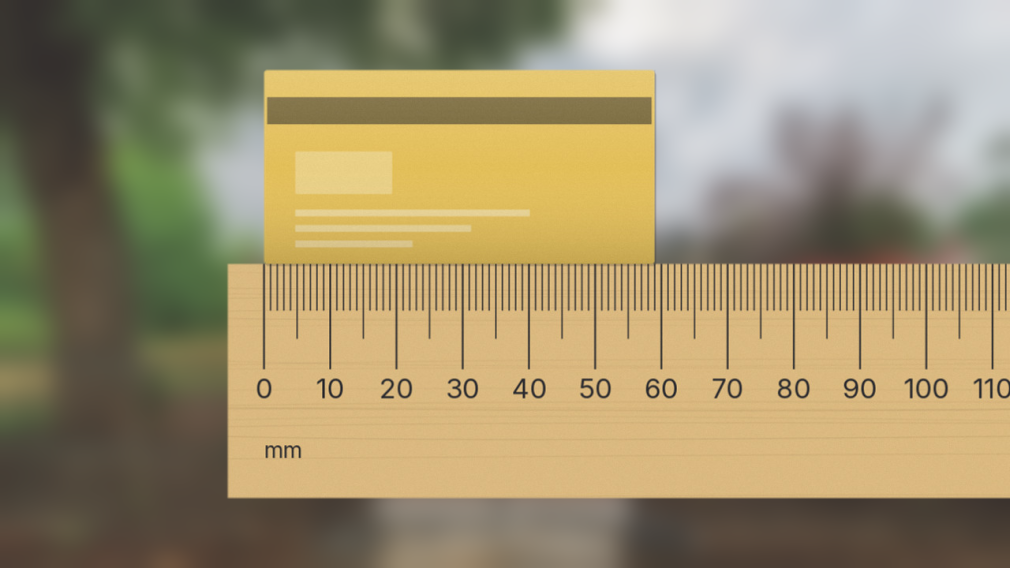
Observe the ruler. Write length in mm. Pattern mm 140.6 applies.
mm 59
